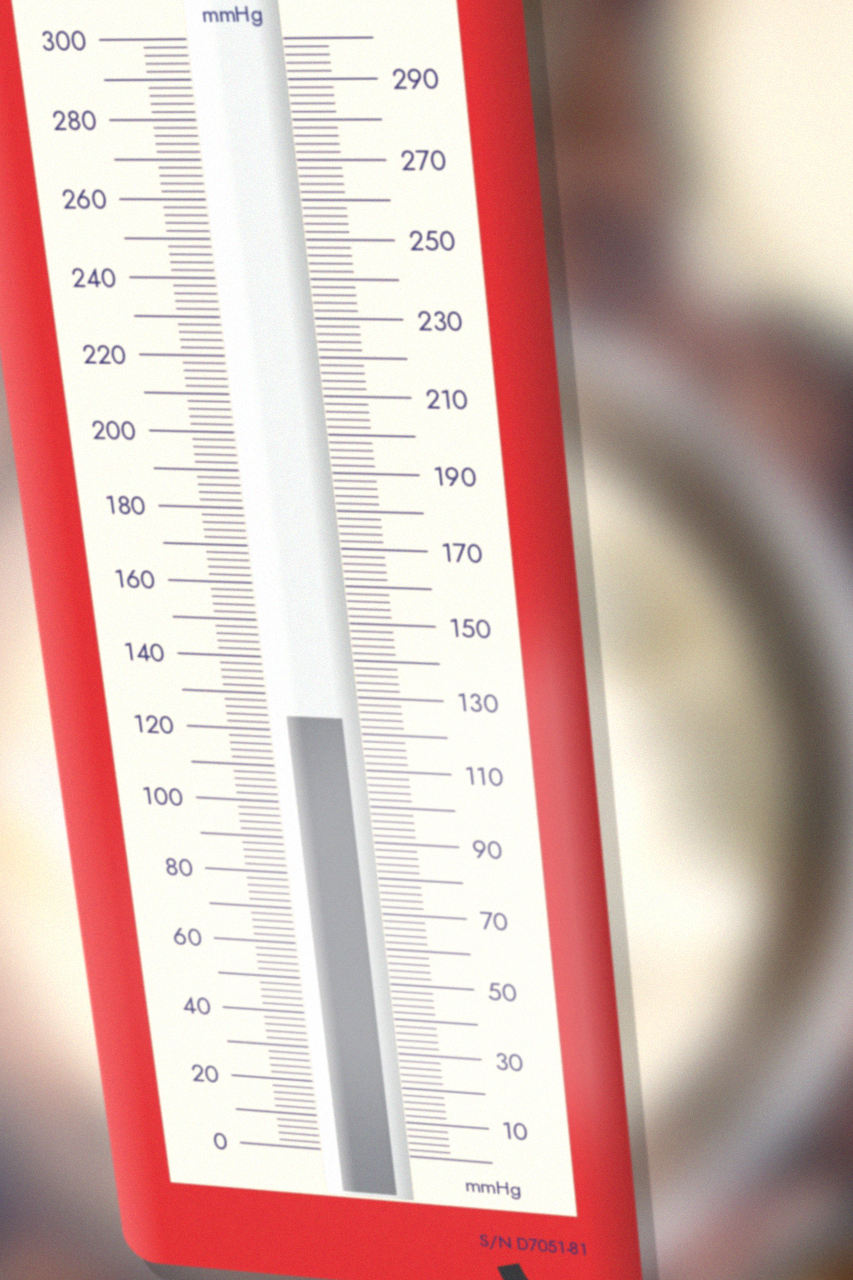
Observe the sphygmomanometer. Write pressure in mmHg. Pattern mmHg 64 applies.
mmHg 124
